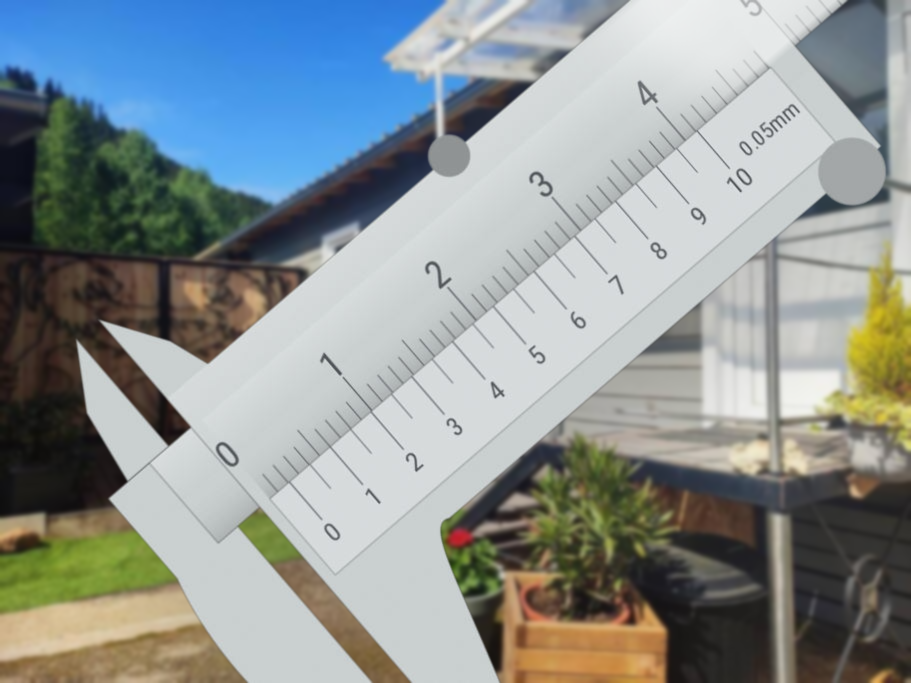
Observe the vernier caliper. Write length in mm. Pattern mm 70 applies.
mm 2.1
